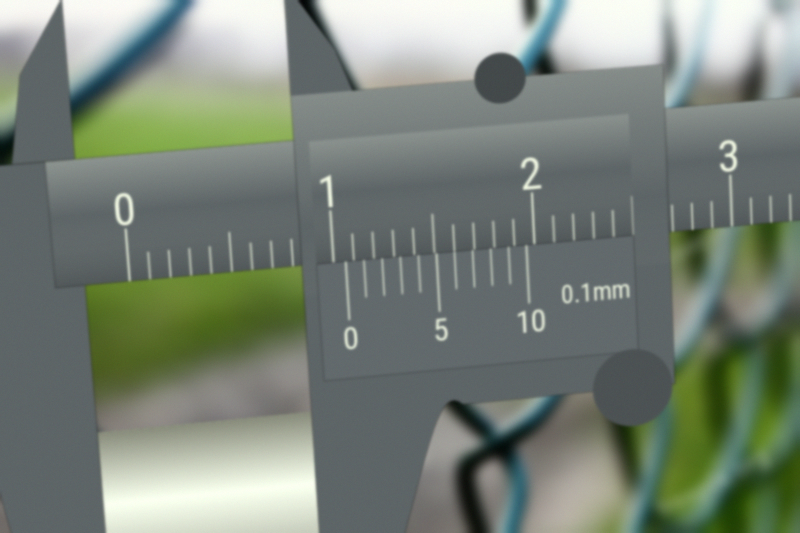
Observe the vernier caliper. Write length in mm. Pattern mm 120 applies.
mm 10.6
